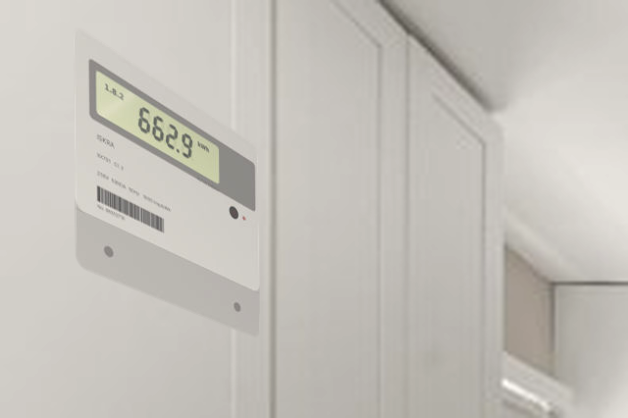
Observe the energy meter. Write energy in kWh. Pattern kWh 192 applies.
kWh 662.9
